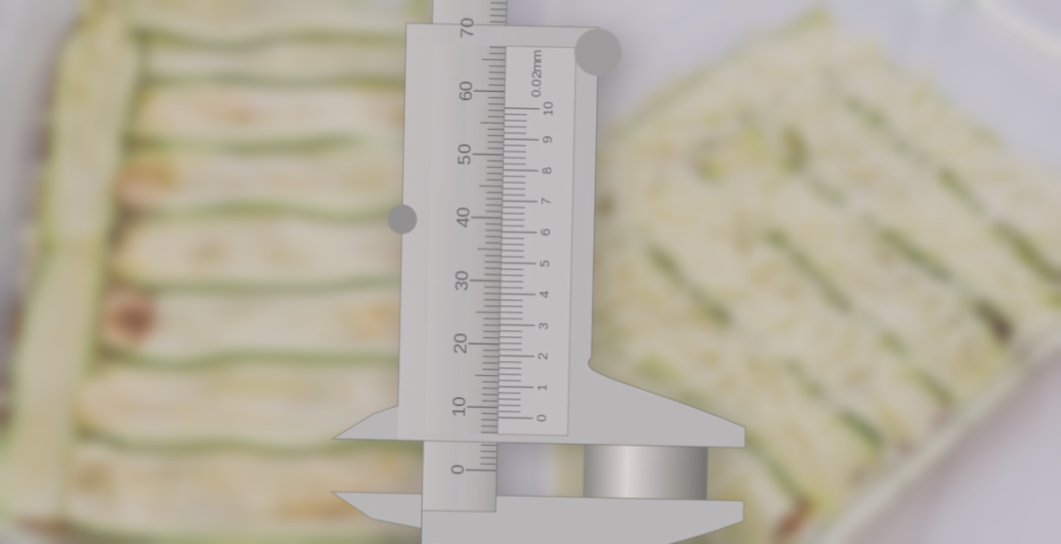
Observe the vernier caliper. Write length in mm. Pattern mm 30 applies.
mm 8.4
